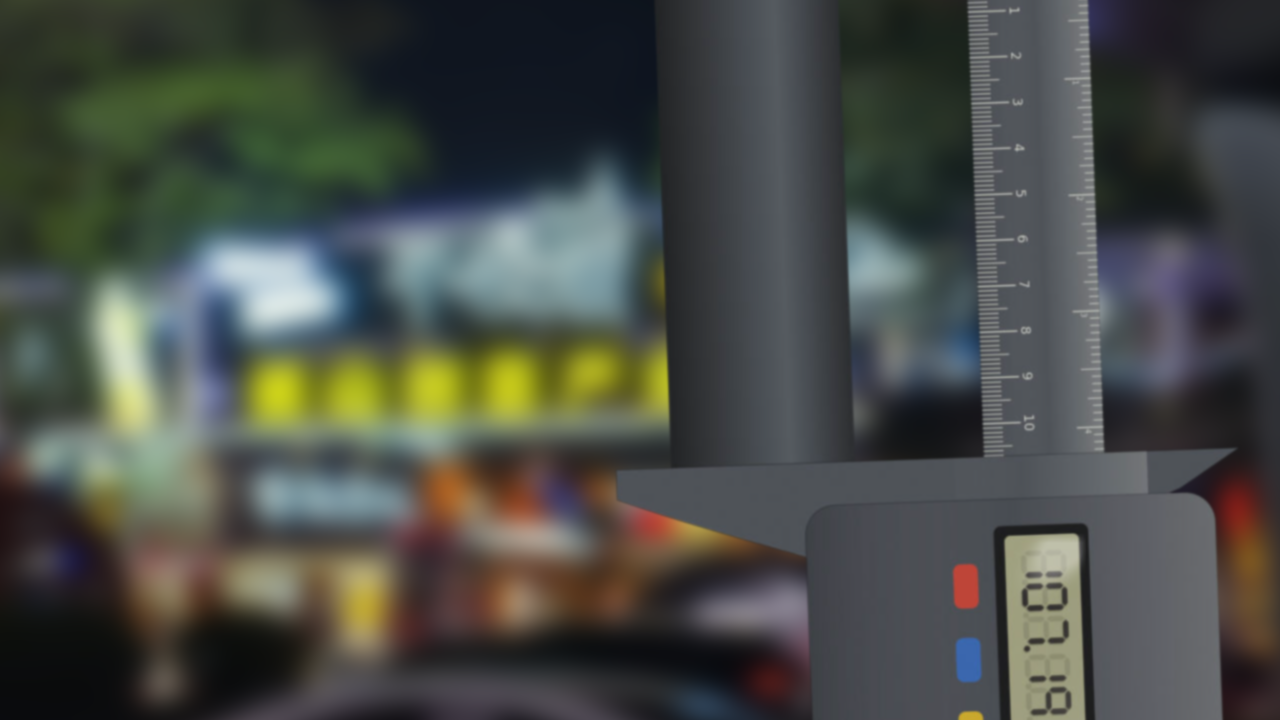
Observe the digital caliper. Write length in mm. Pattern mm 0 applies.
mm 107.19
